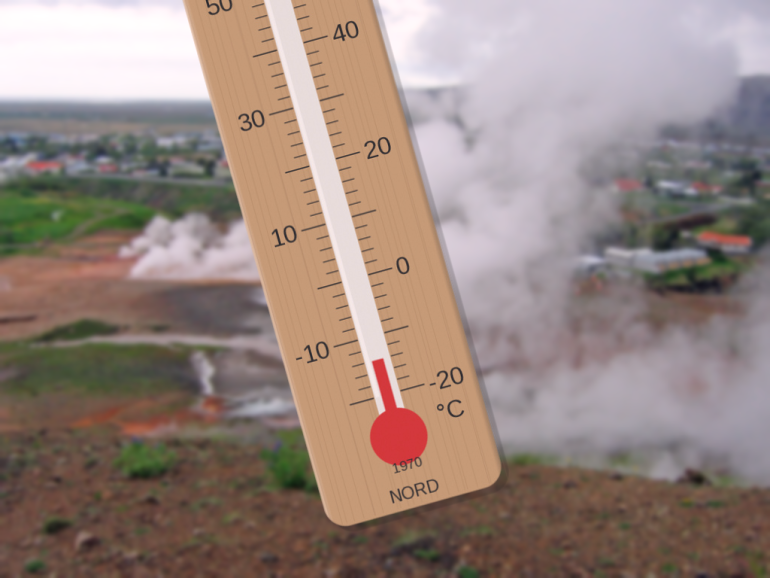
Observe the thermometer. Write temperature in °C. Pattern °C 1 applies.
°C -14
